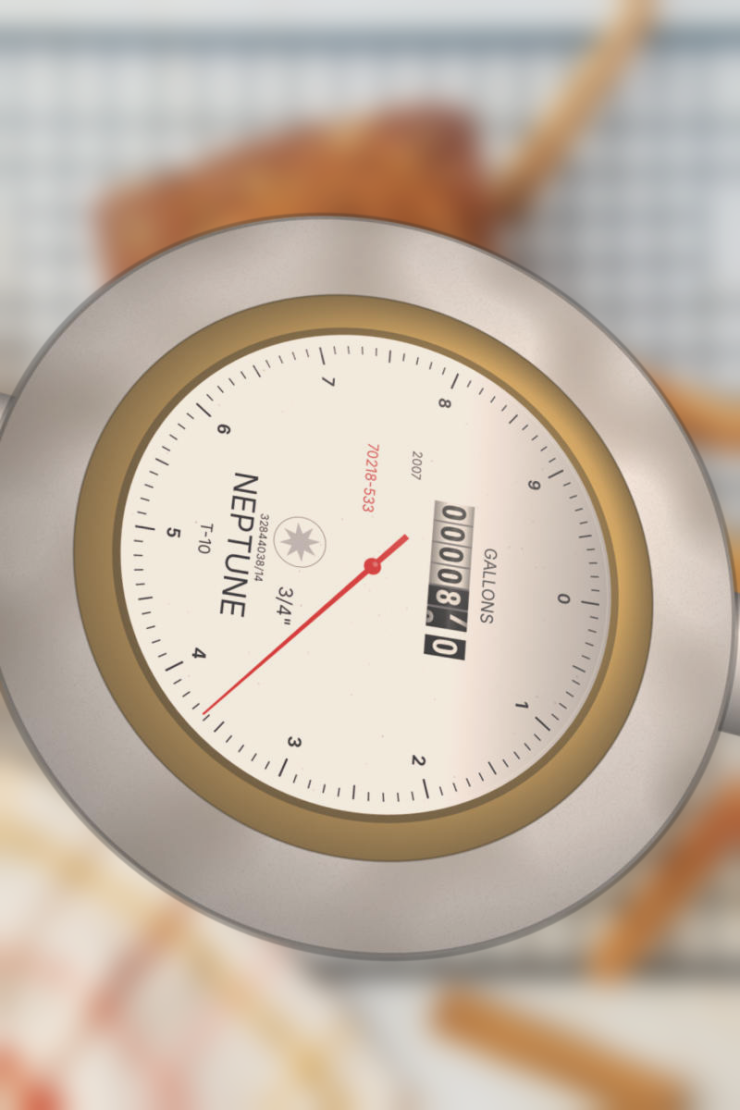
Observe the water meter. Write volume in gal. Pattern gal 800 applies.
gal 873.6
